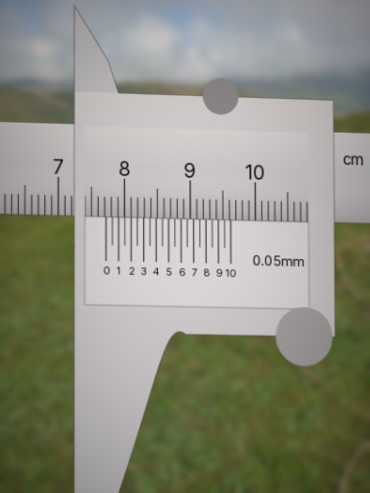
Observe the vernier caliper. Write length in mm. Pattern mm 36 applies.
mm 77.2
